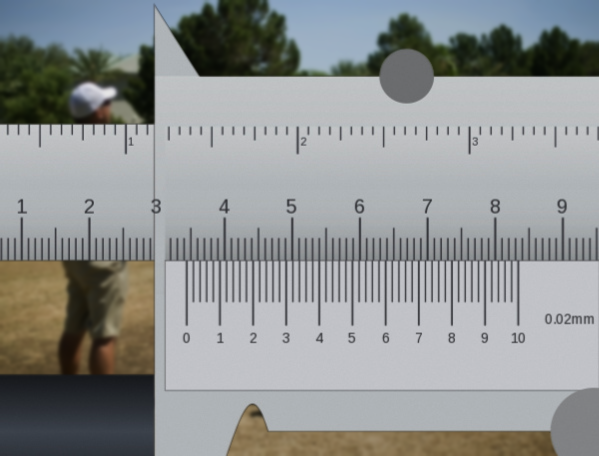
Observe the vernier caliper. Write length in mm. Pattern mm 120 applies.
mm 34.4
